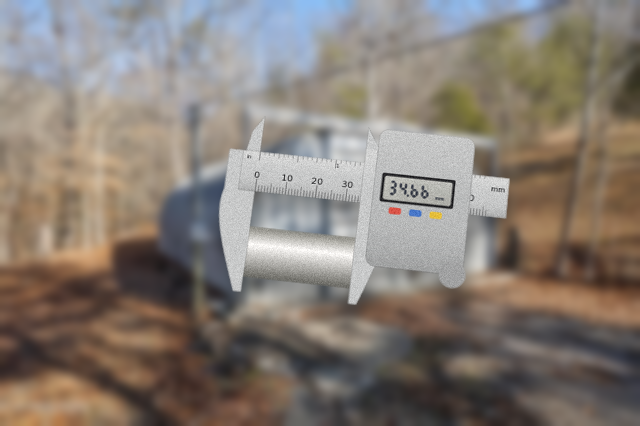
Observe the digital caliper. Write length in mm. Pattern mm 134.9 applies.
mm 34.66
